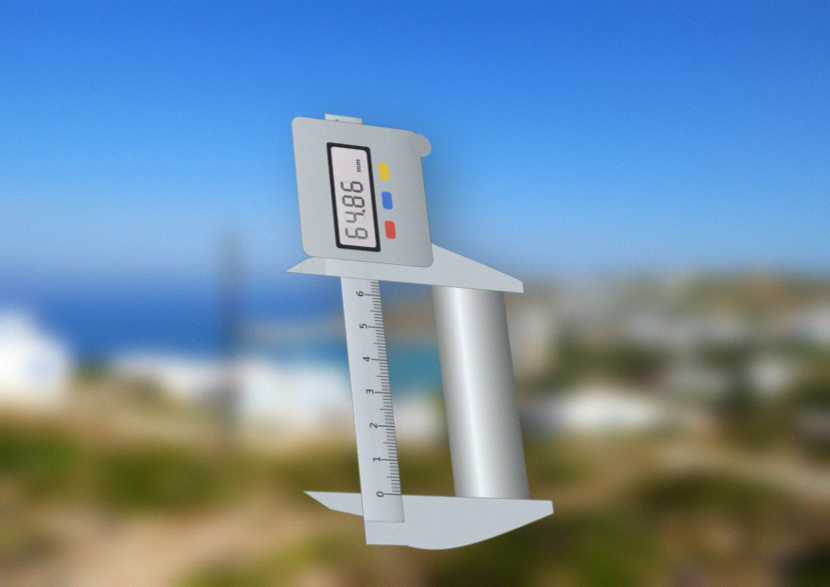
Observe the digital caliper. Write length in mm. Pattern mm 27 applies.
mm 64.86
